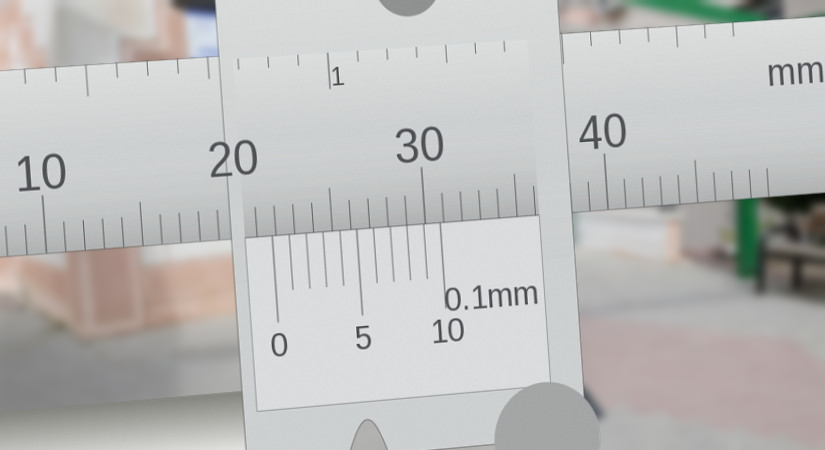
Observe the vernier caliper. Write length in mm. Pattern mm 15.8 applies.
mm 21.8
